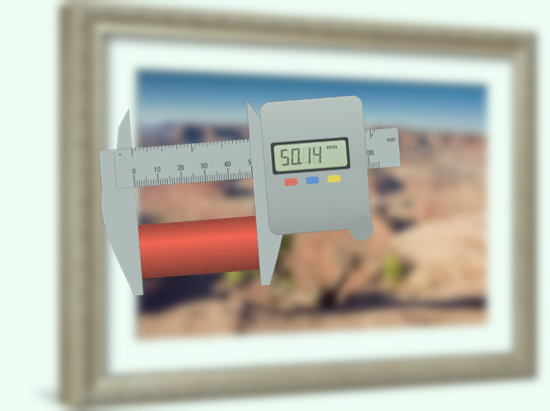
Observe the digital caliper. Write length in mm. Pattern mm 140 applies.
mm 50.14
